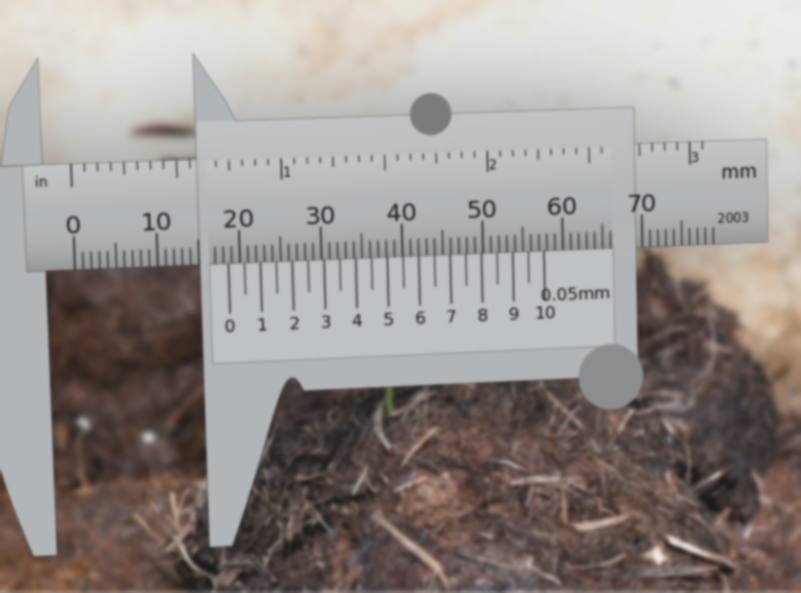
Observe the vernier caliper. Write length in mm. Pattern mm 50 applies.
mm 18.6
